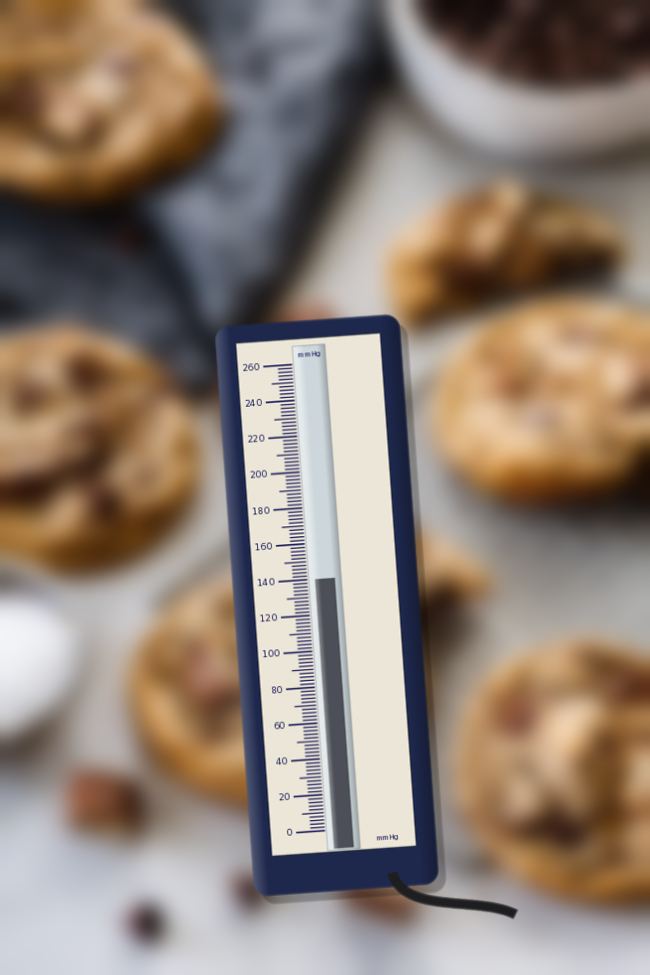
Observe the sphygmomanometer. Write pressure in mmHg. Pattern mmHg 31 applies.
mmHg 140
